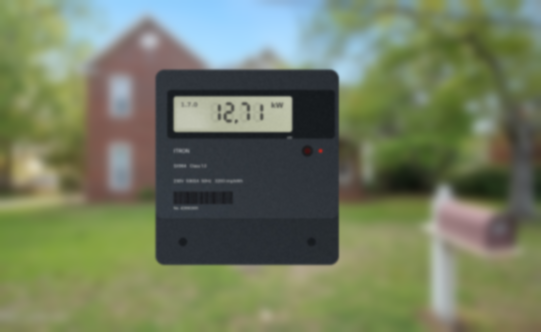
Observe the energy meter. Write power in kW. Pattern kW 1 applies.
kW 12.71
